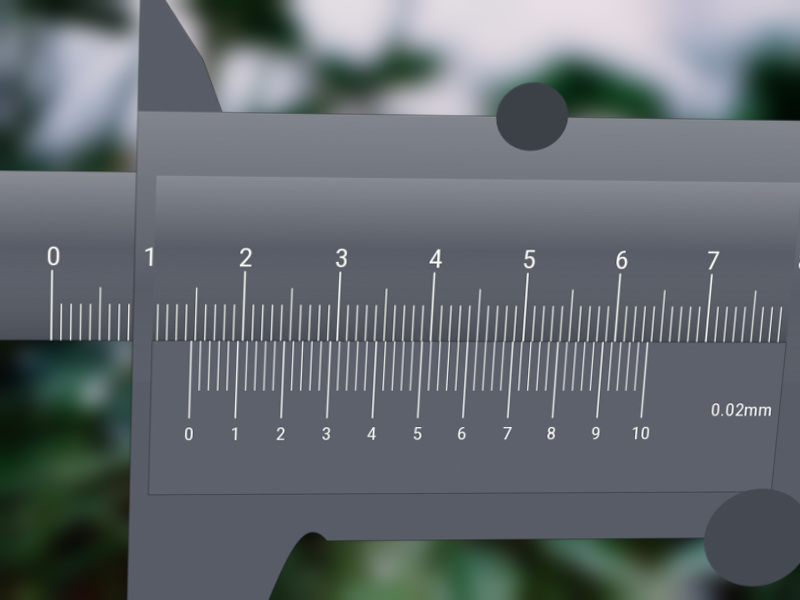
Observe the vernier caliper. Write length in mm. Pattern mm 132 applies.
mm 14.6
